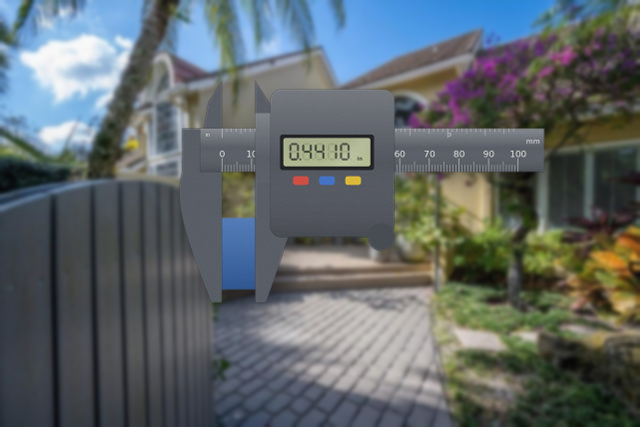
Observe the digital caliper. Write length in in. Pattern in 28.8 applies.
in 0.4410
